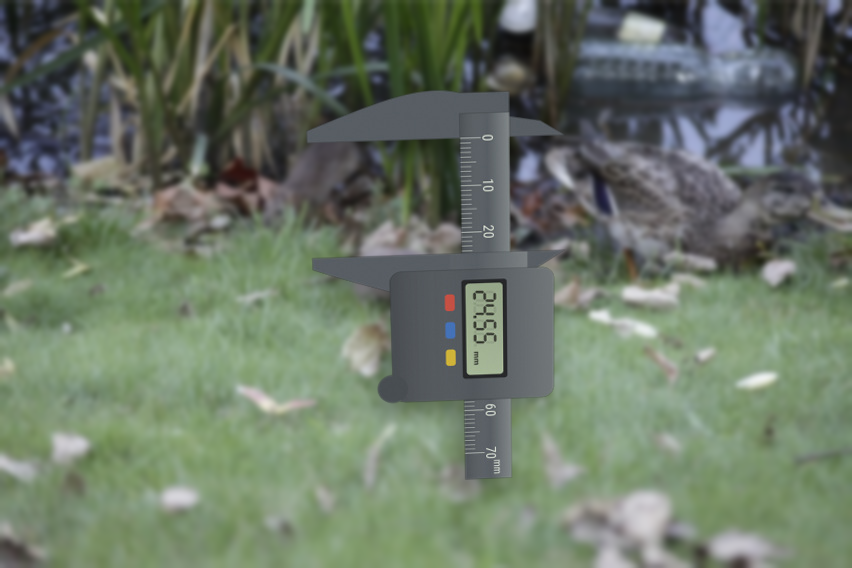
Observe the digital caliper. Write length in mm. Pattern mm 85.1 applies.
mm 24.55
